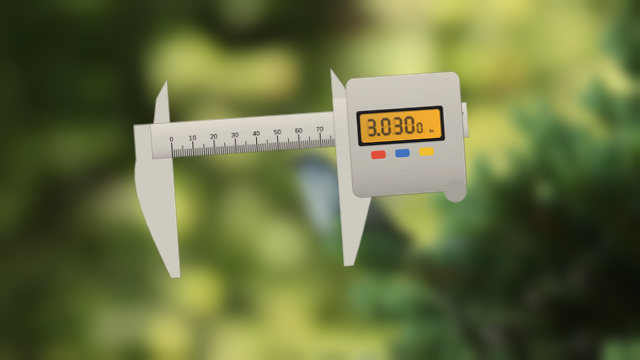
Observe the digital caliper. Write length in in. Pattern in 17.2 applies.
in 3.0300
